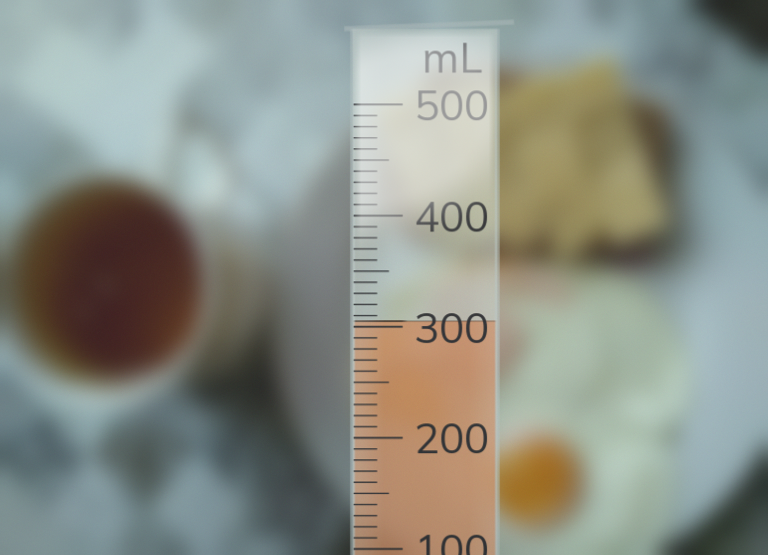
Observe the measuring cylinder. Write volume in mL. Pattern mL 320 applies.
mL 305
